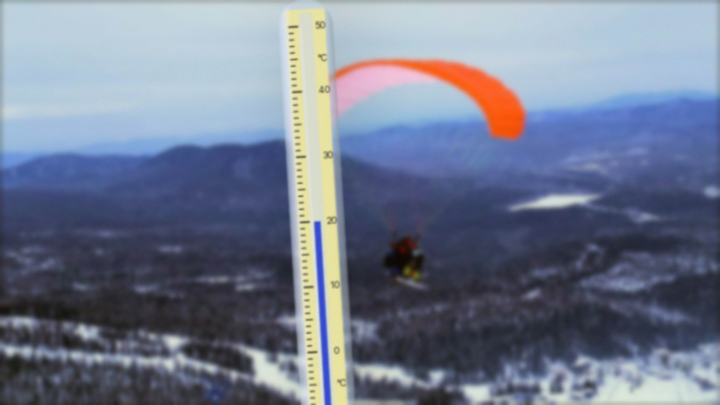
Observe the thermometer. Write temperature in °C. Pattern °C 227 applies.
°C 20
